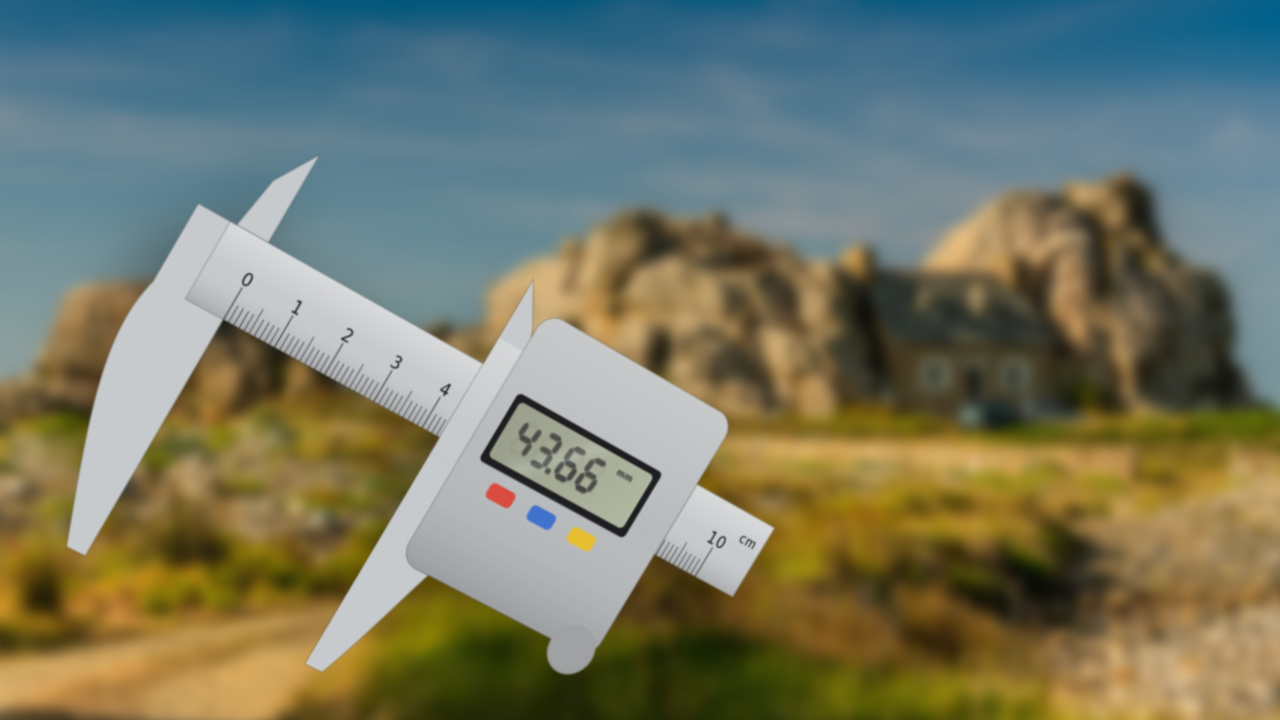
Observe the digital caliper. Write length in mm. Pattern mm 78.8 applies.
mm 43.66
